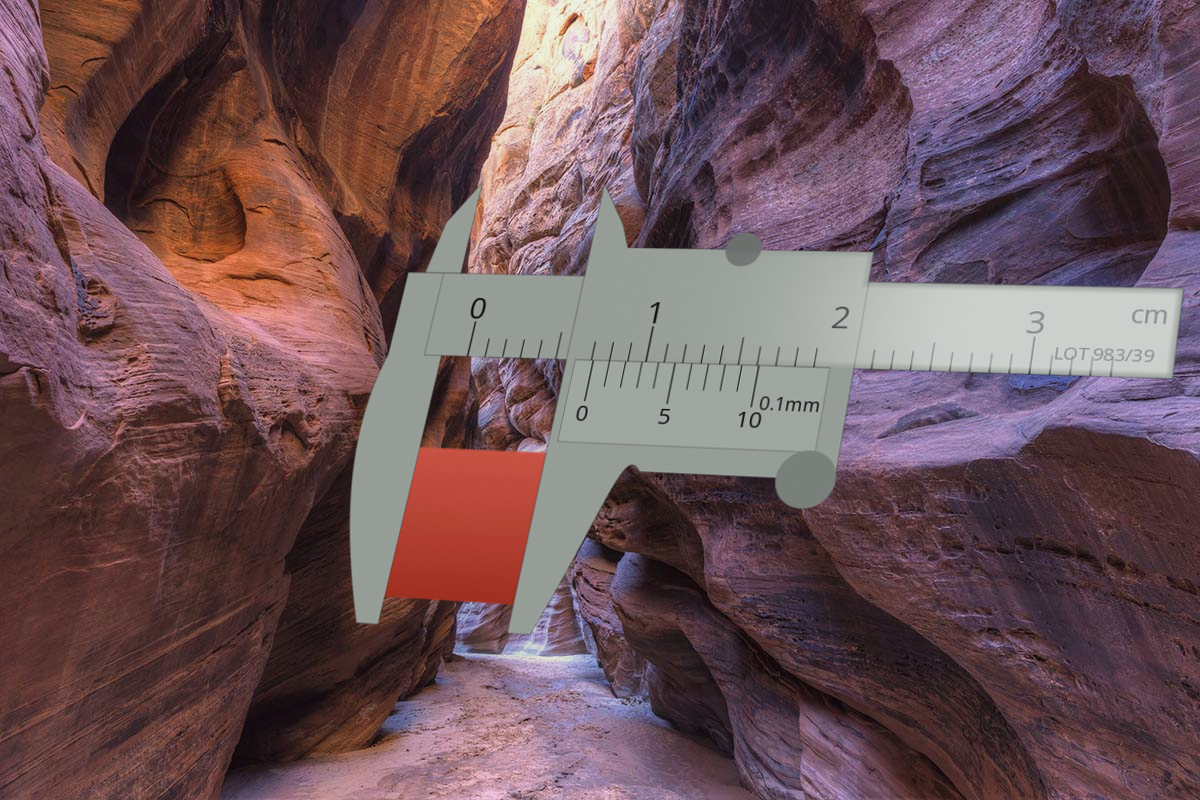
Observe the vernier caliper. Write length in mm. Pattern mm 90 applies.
mm 7.1
